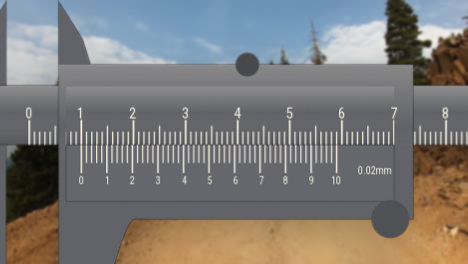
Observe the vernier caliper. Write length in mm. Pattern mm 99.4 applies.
mm 10.0
